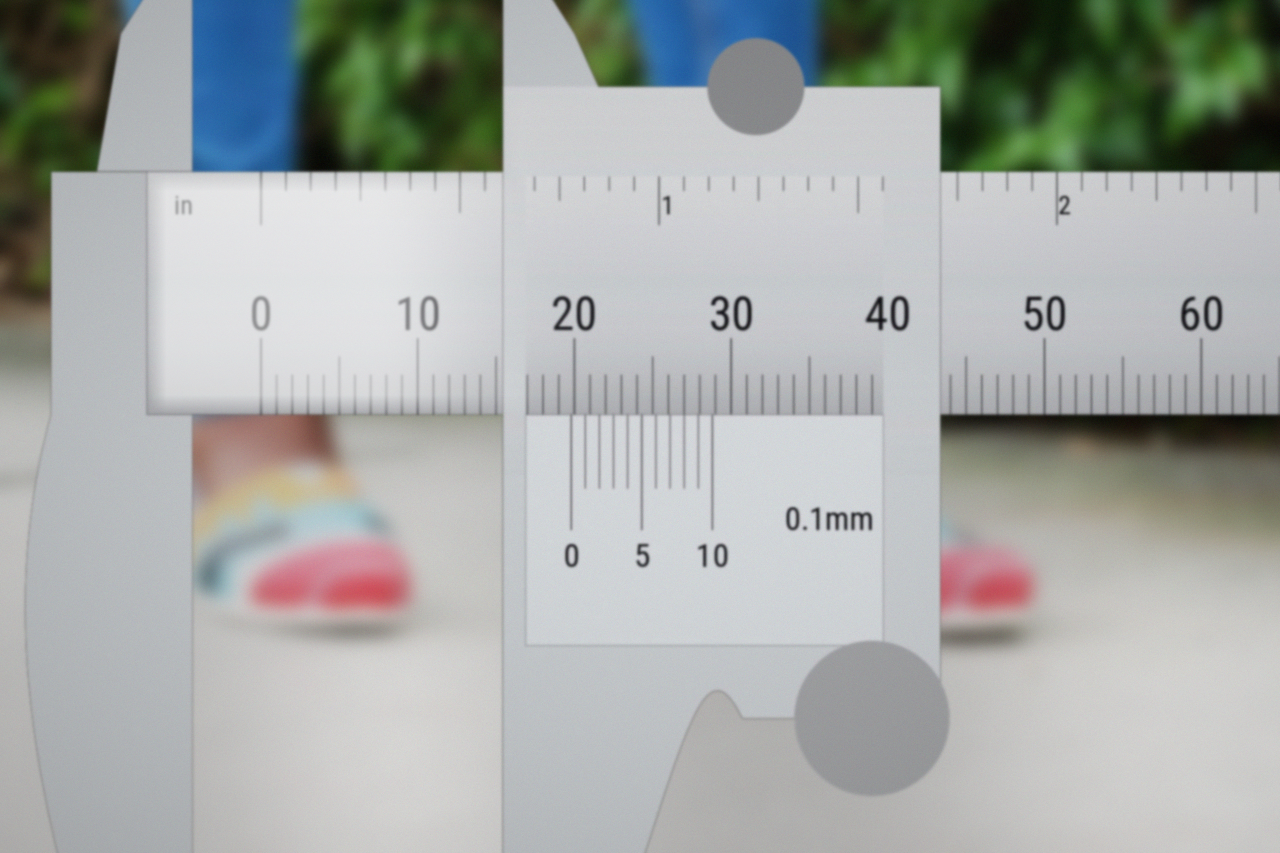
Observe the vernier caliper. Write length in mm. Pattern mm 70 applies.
mm 19.8
